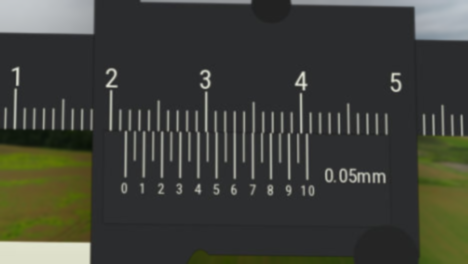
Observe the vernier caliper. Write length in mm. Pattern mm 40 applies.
mm 21.6
